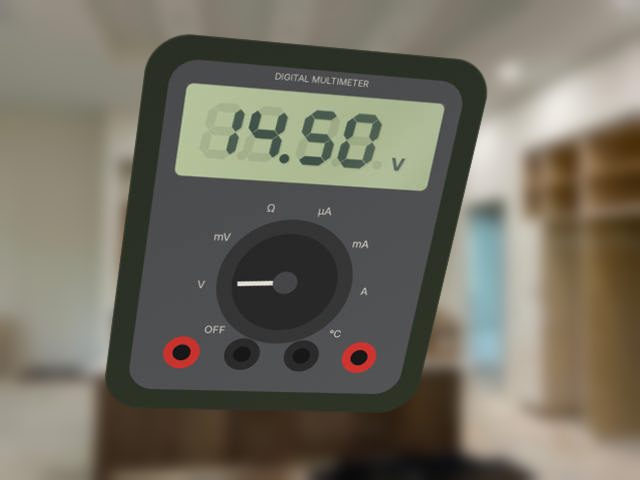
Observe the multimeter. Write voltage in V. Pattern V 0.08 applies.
V 14.50
